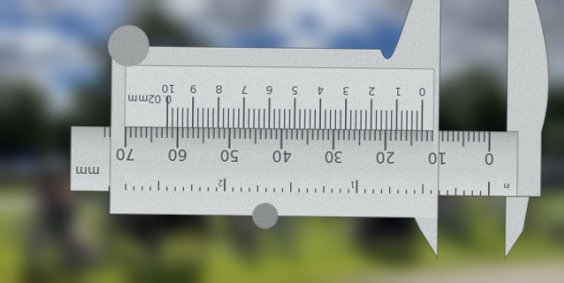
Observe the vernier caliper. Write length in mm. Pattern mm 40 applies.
mm 13.0
